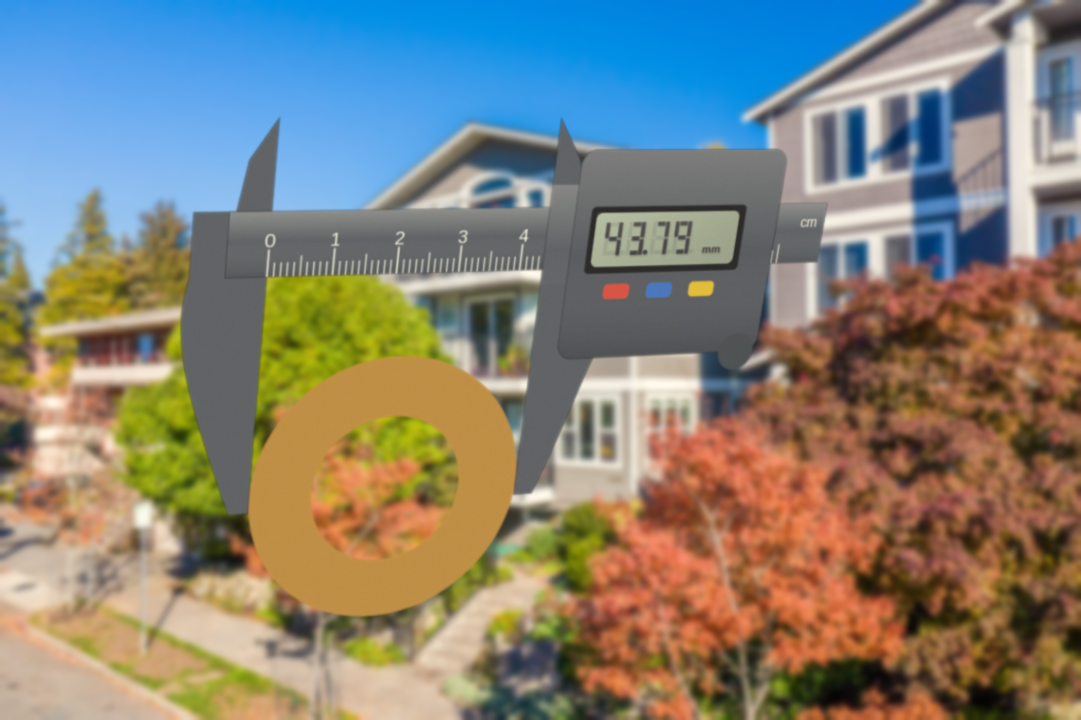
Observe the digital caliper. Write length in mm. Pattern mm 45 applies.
mm 43.79
